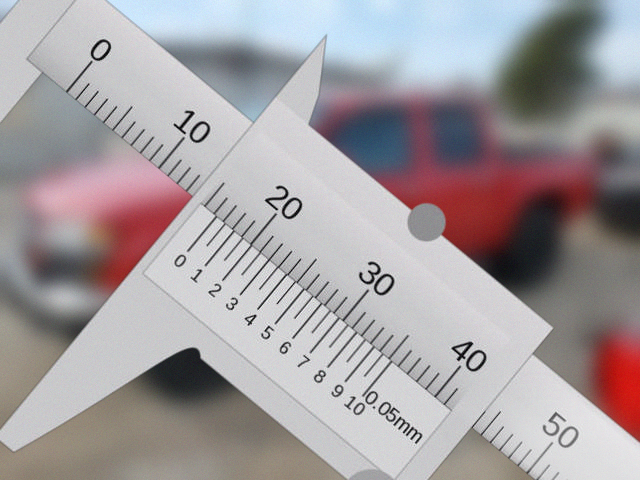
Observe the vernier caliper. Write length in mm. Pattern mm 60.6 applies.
mm 16.3
